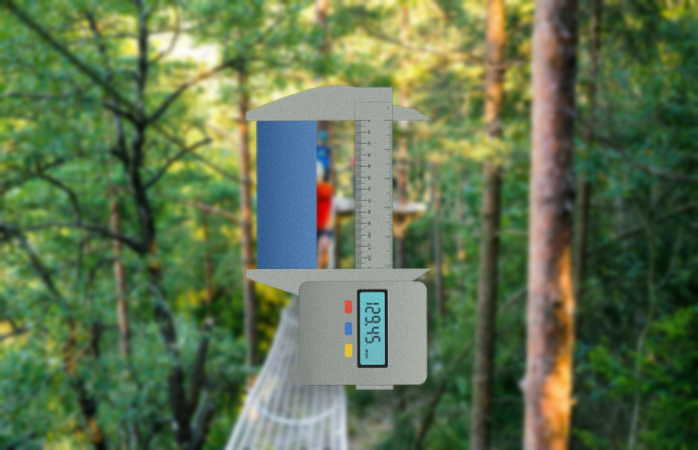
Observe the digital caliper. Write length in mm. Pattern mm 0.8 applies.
mm 129.45
